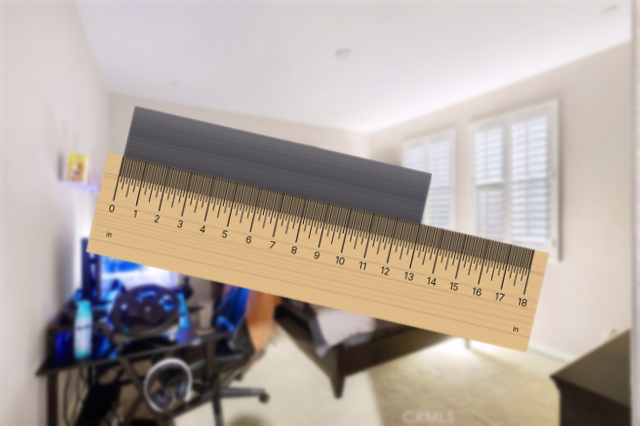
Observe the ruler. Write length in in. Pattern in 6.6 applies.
in 13
